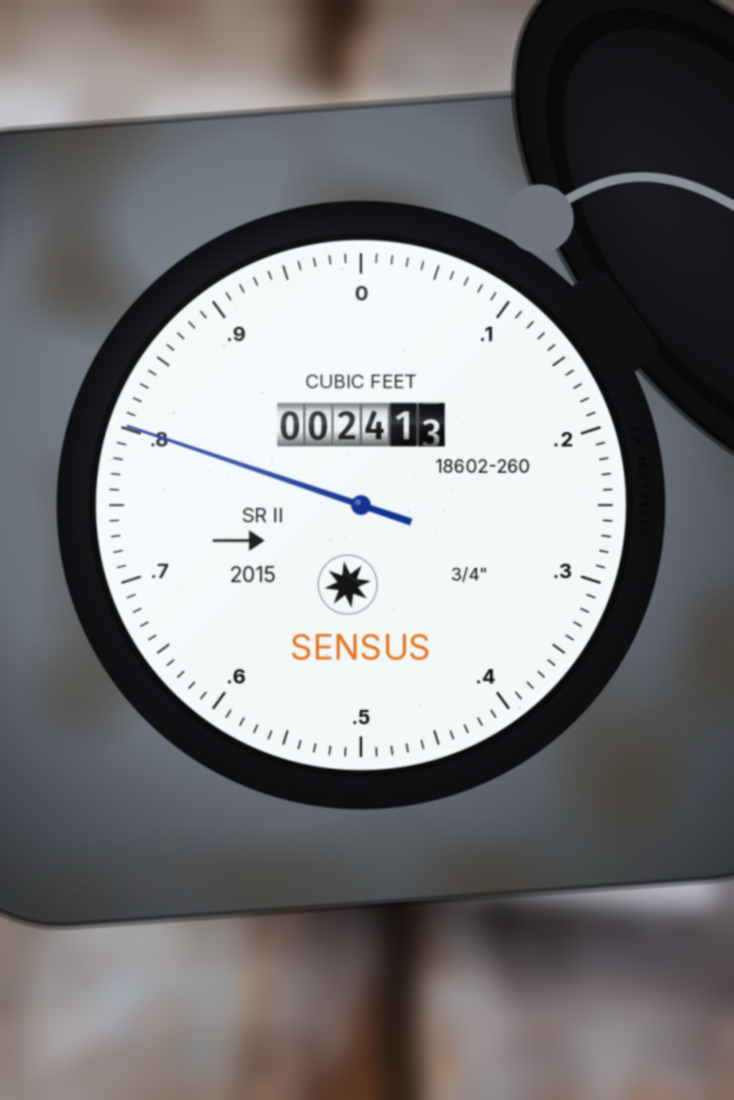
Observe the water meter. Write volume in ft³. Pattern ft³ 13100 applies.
ft³ 2412.80
